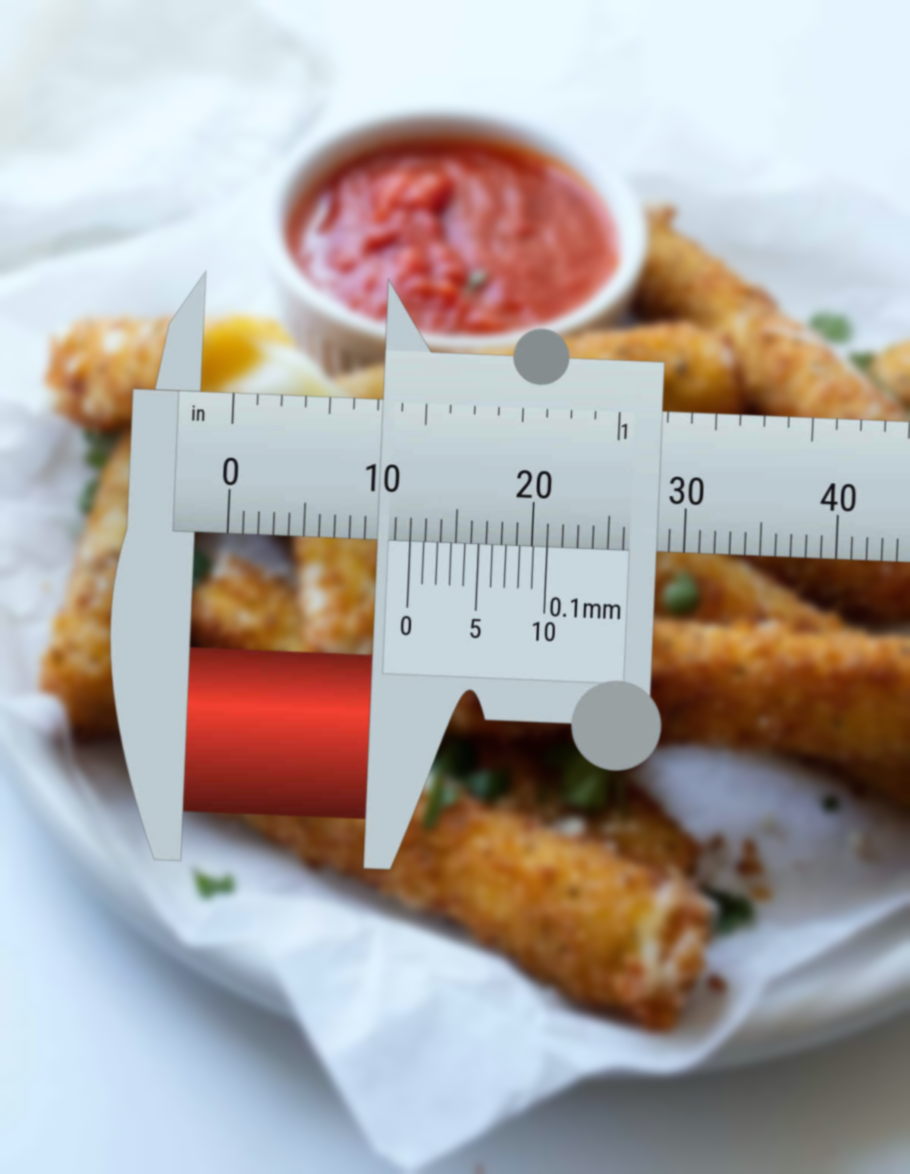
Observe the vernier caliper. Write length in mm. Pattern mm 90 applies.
mm 12.0
